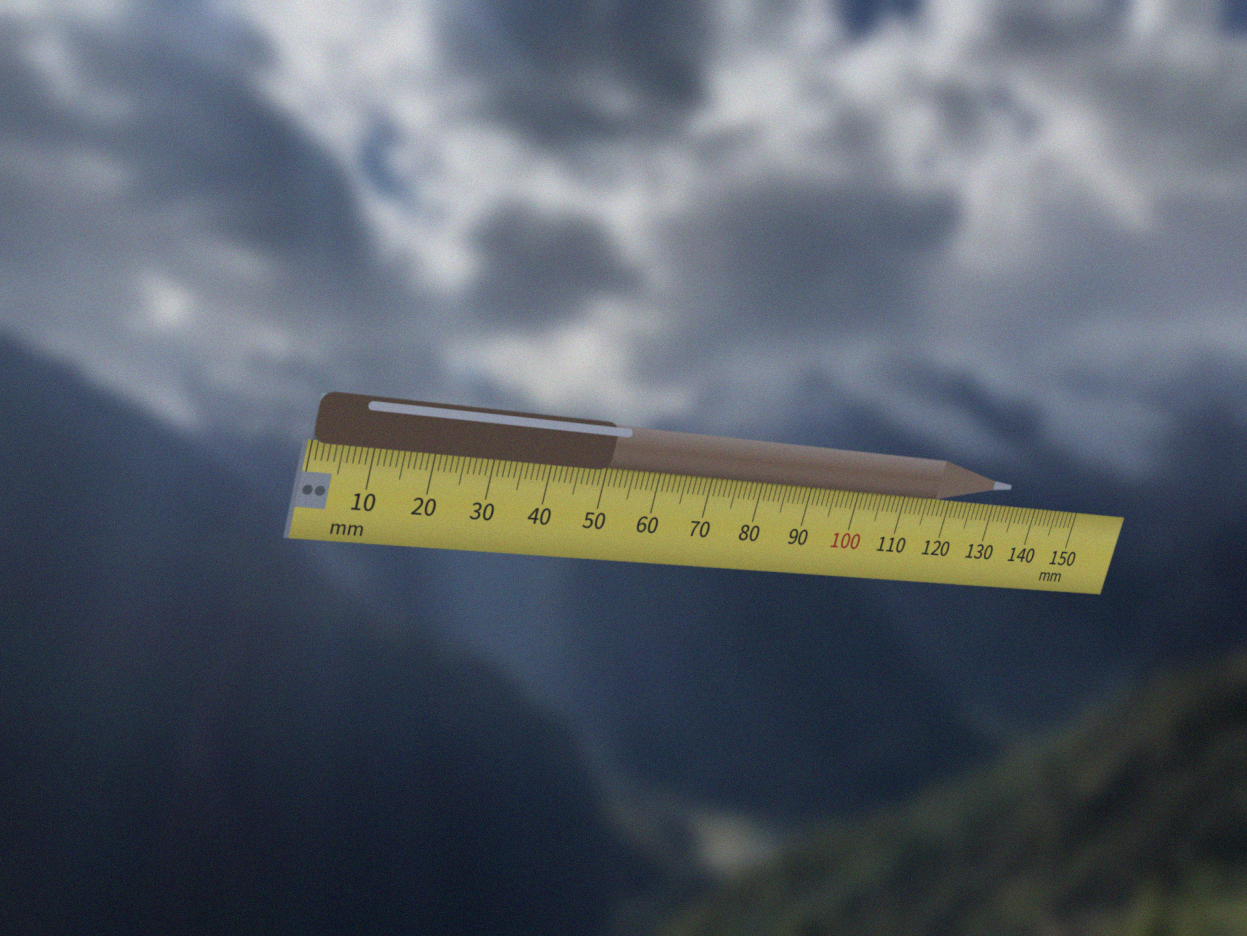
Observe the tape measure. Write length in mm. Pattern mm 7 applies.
mm 133
